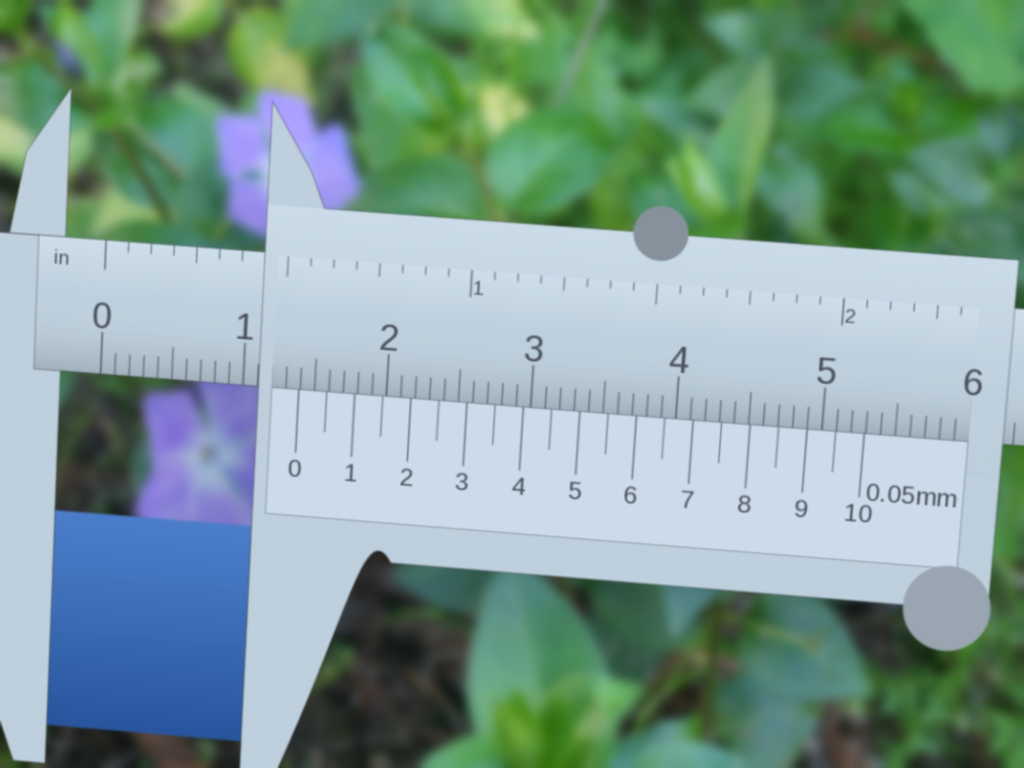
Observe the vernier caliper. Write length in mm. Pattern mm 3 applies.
mm 13.9
